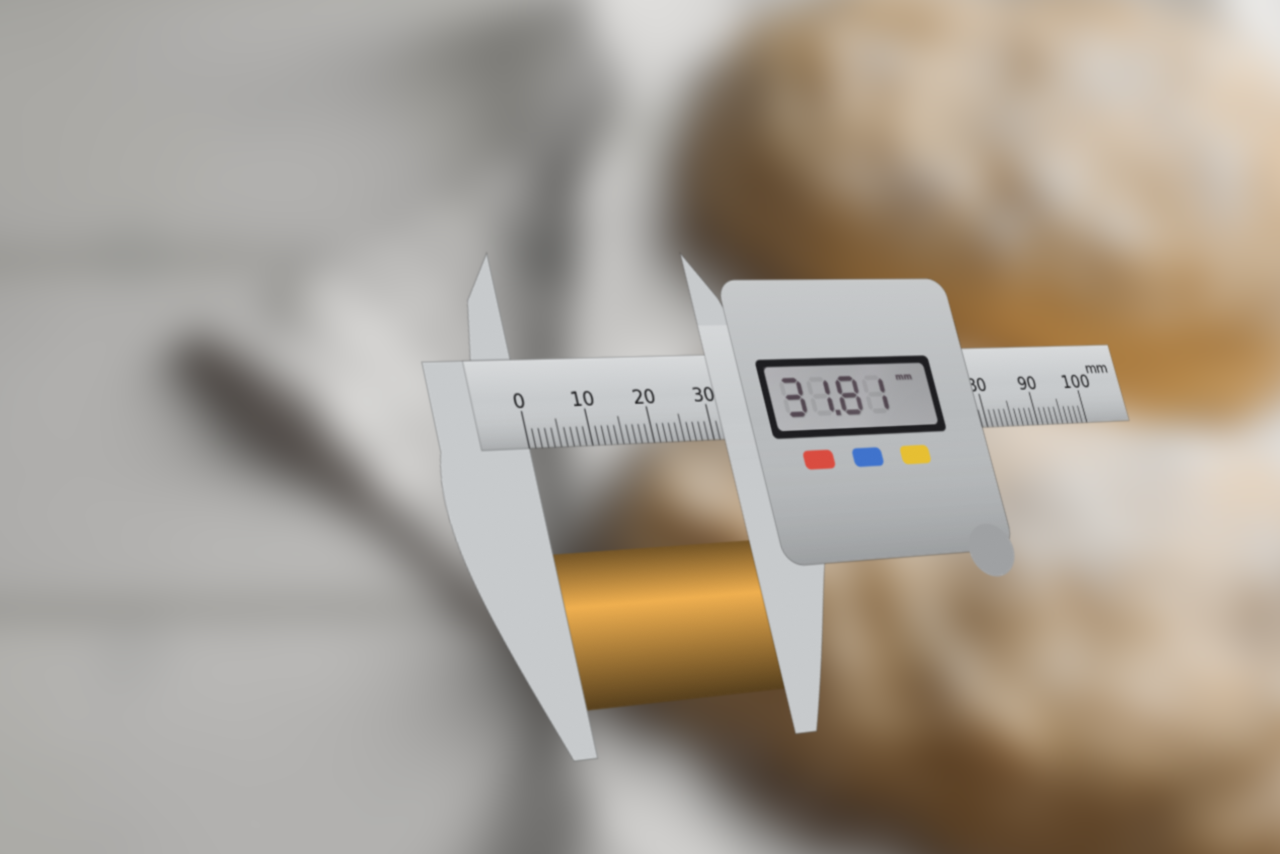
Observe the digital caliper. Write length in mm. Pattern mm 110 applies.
mm 31.81
